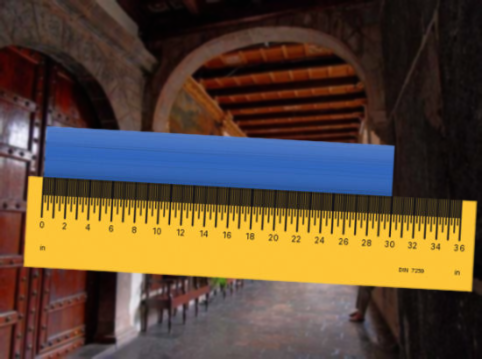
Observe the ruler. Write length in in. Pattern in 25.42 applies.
in 30
